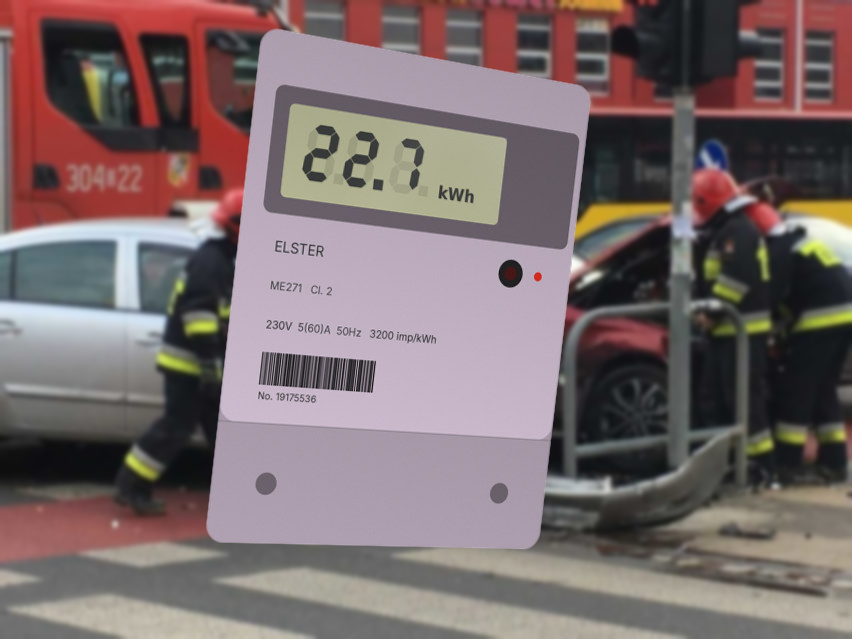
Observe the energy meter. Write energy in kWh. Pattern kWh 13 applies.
kWh 22.7
